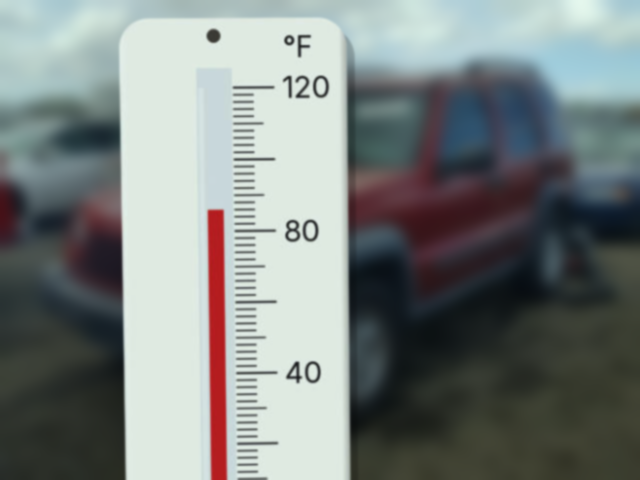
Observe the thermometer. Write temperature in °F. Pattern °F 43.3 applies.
°F 86
